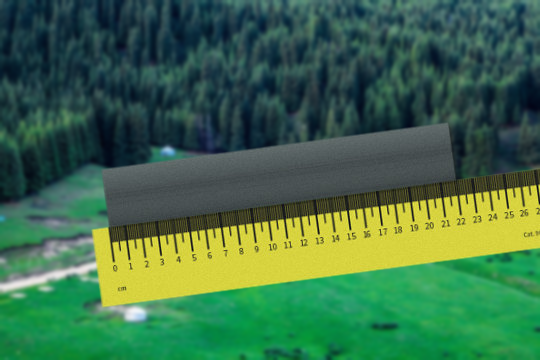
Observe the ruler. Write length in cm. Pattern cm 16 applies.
cm 22
